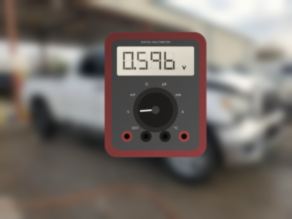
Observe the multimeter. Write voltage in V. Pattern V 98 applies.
V 0.596
